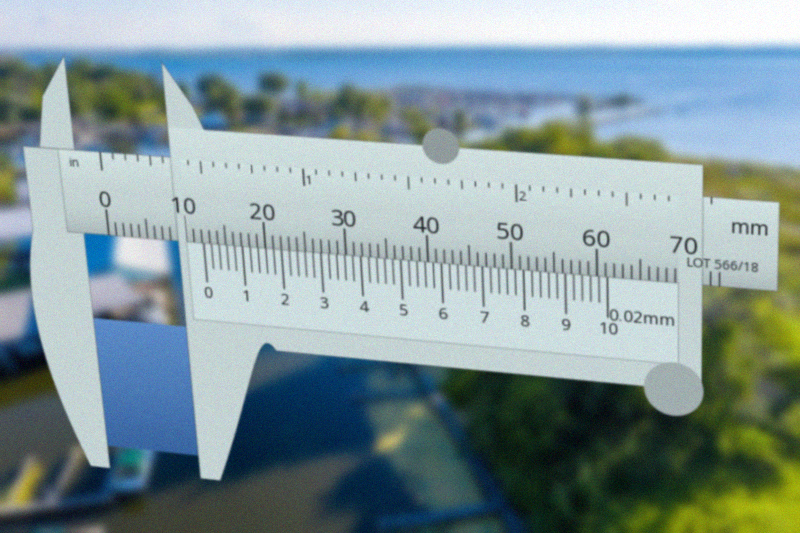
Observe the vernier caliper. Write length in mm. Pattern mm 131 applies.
mm 12.2
